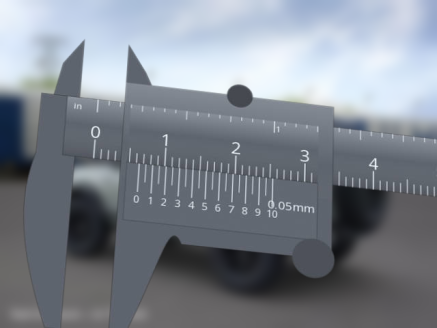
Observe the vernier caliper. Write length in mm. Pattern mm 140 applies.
mm 6.4
